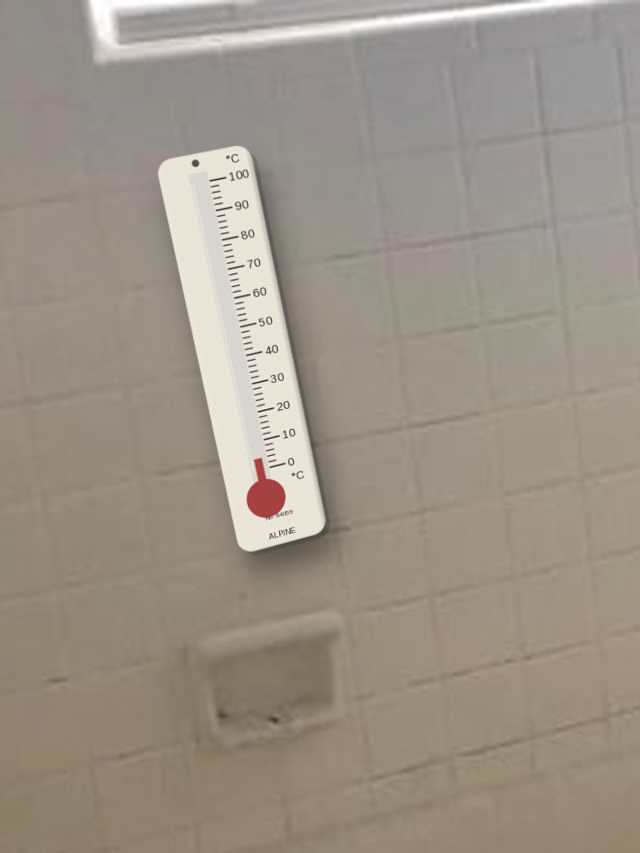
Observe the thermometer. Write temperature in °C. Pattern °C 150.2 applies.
°C 4
